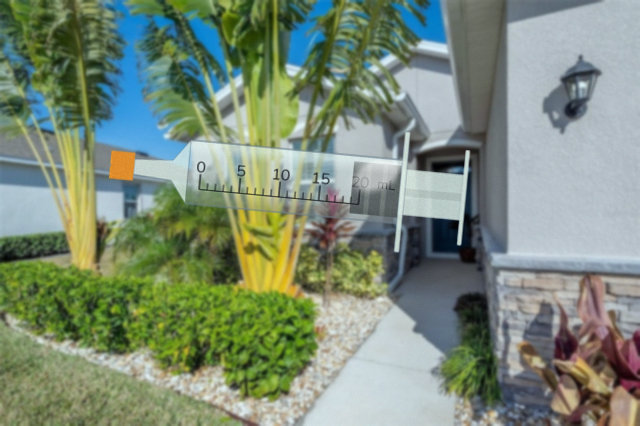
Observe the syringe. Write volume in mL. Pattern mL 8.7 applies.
mL 19
